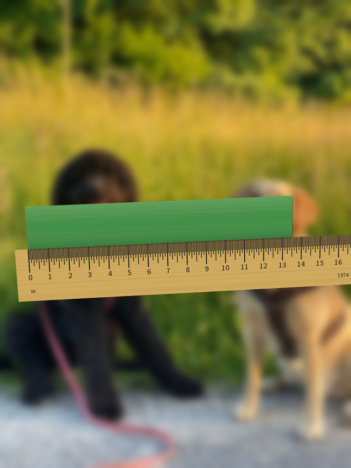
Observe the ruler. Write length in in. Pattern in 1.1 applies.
in 13.5
